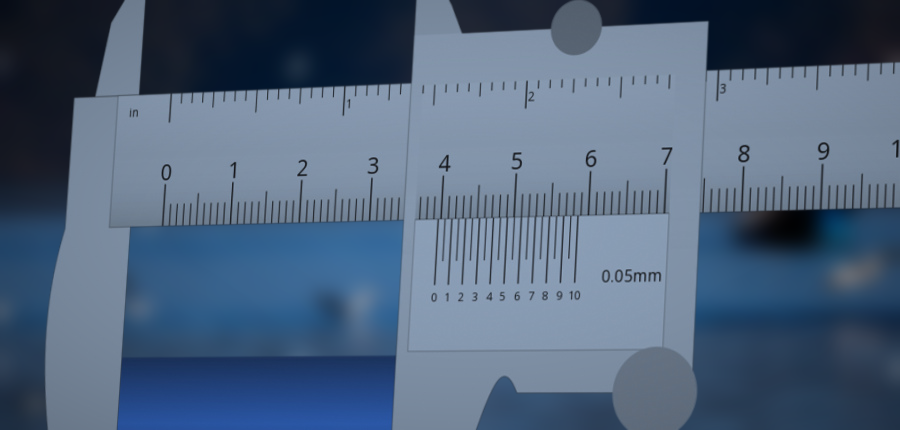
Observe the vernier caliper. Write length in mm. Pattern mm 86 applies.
mm 39.6
